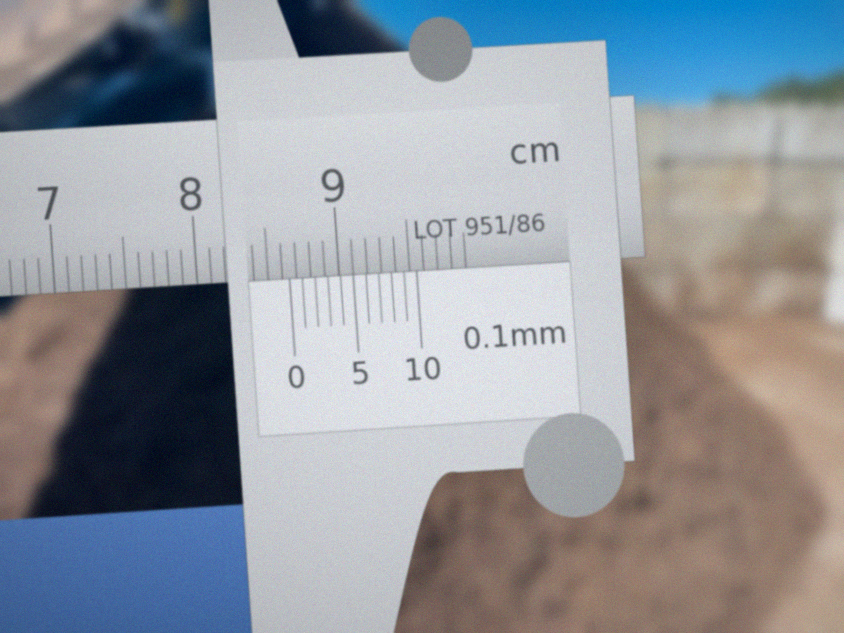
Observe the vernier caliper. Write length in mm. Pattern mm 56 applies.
mm 86.5
